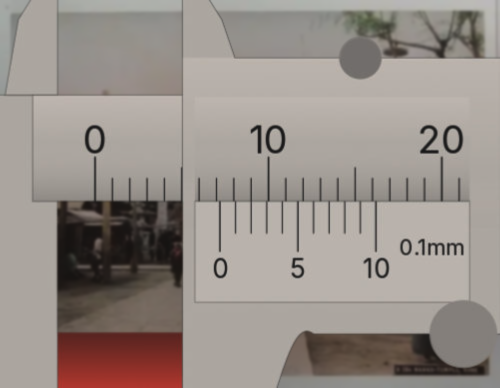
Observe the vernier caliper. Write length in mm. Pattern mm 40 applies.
mm 7.2
